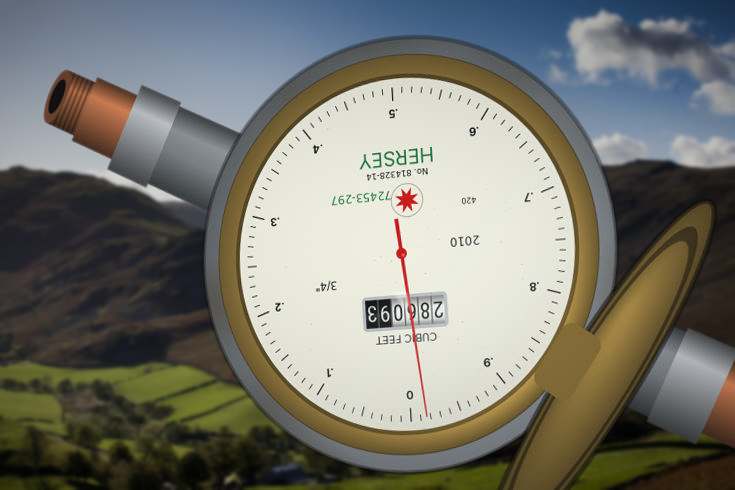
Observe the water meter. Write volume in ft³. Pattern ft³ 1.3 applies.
ft³ 286092.98
